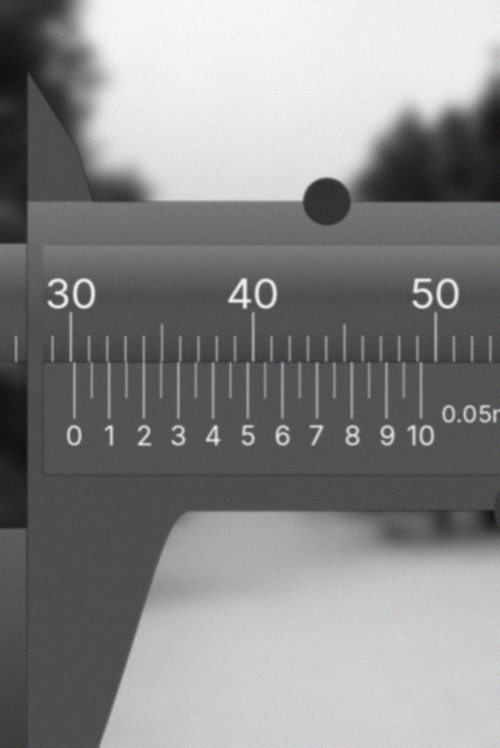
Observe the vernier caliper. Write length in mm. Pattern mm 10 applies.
mm 30.2
